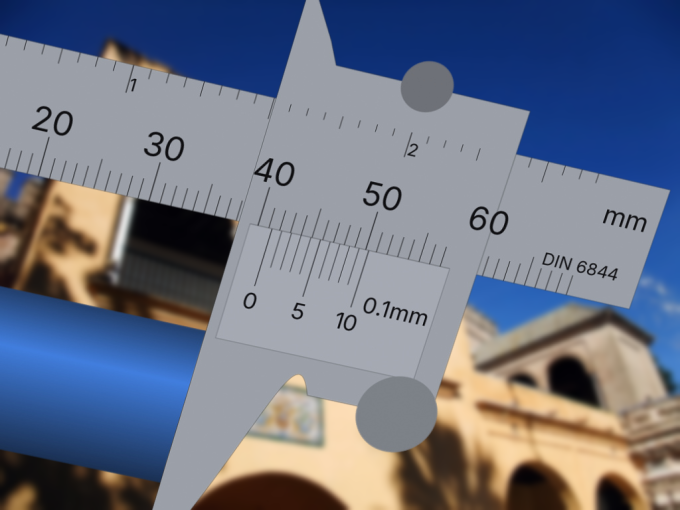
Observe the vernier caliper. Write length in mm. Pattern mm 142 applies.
mm 41.3
